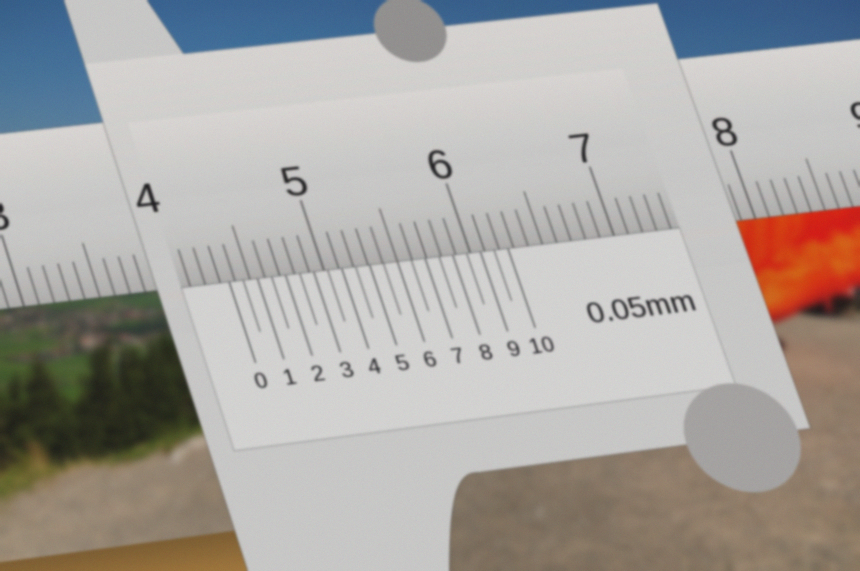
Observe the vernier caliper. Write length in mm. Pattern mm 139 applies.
mm 43.6
